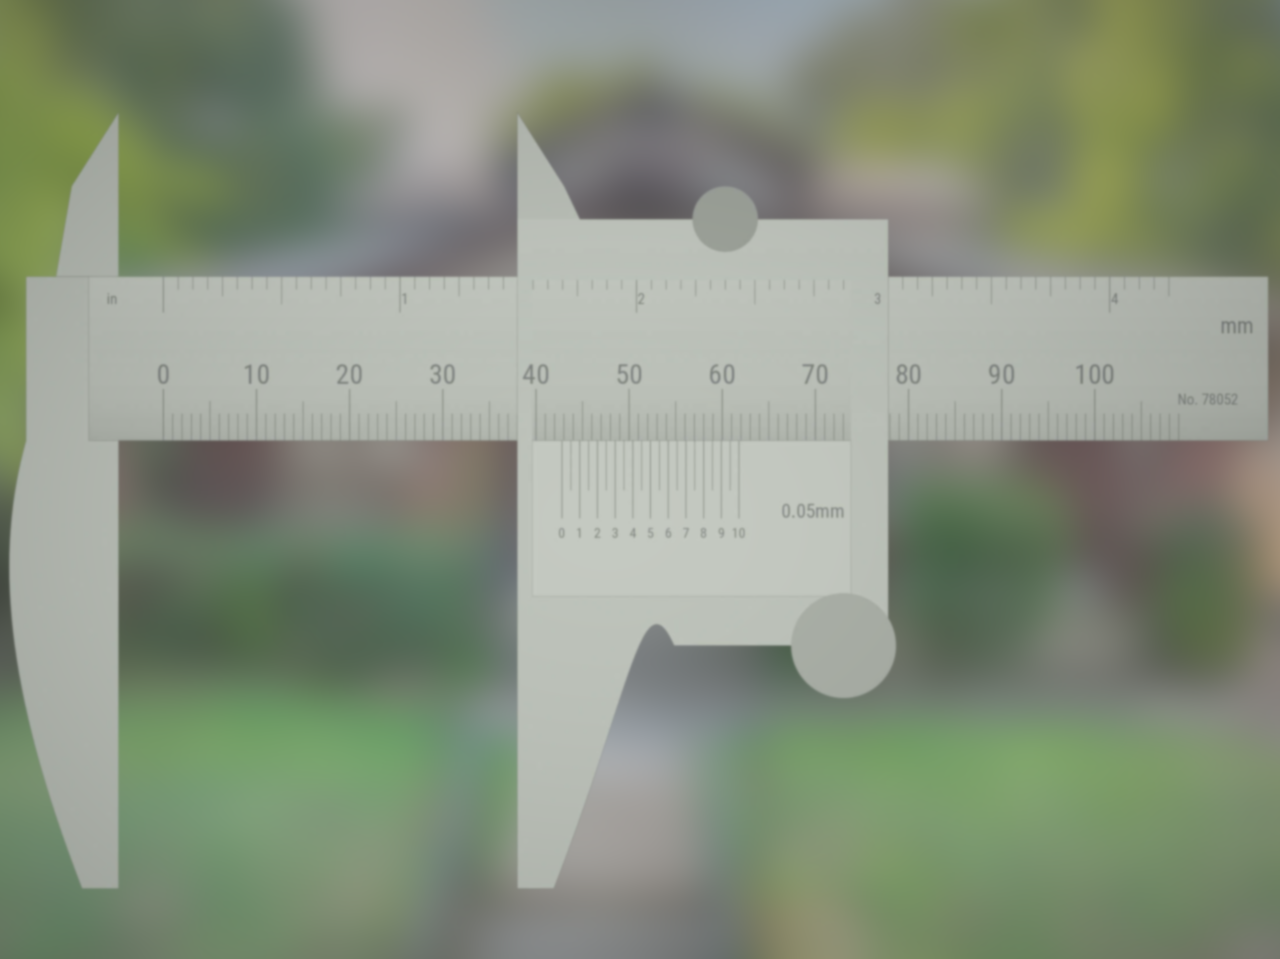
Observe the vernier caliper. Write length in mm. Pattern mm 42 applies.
mm 42.8
